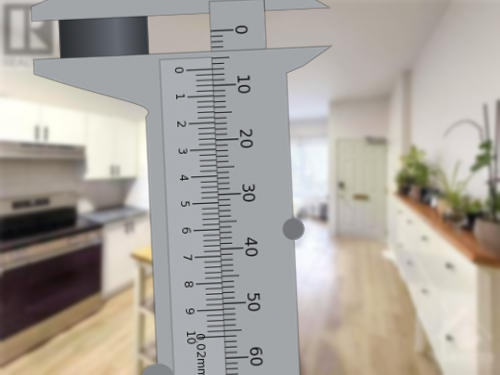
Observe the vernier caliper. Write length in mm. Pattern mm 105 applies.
mm 7.0
